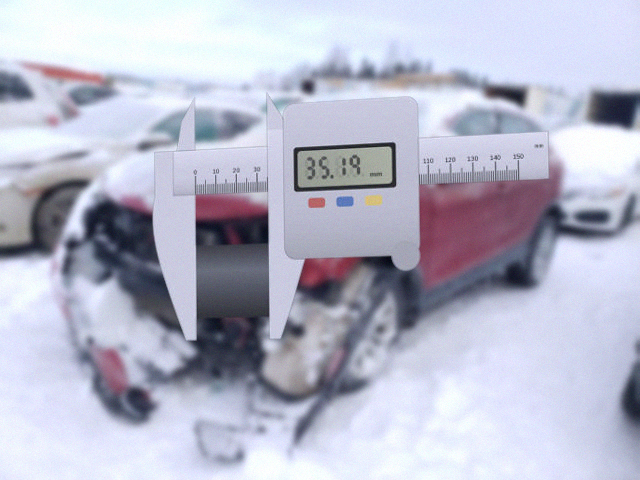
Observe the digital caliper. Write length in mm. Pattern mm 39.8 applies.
mm 35.19
